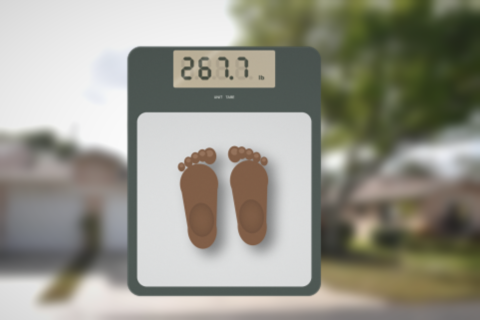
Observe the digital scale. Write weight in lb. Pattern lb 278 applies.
lb 267.7
